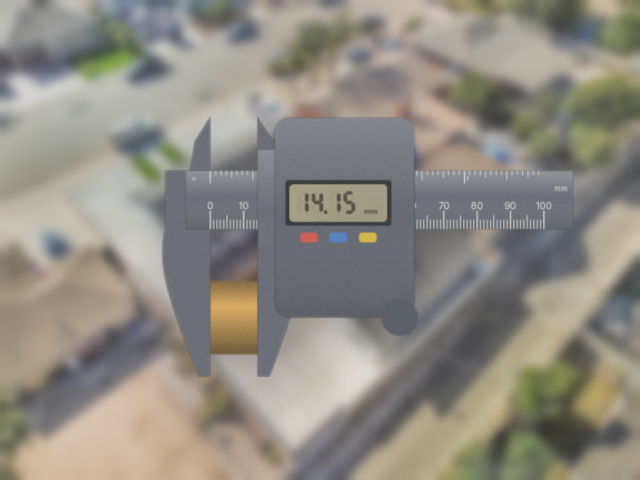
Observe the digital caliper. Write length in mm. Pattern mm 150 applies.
mm 14.15
